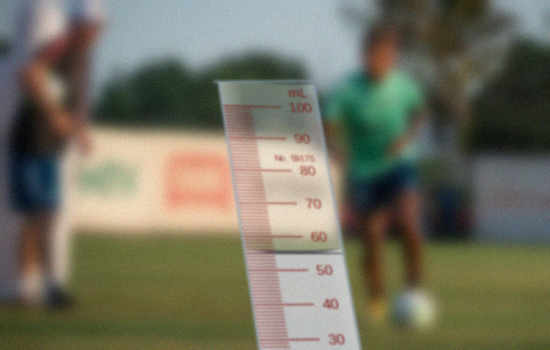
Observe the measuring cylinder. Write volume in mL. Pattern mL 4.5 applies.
mL 55
